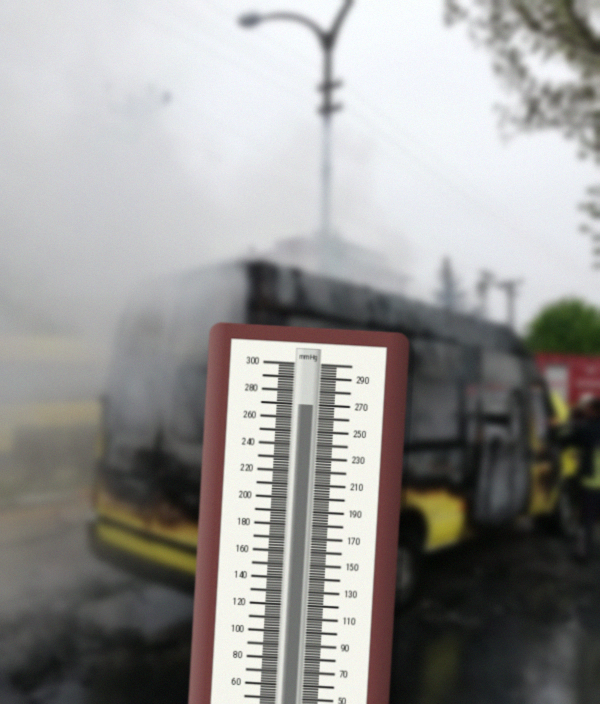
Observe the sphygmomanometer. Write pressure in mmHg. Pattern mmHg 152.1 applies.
mmHg 270
